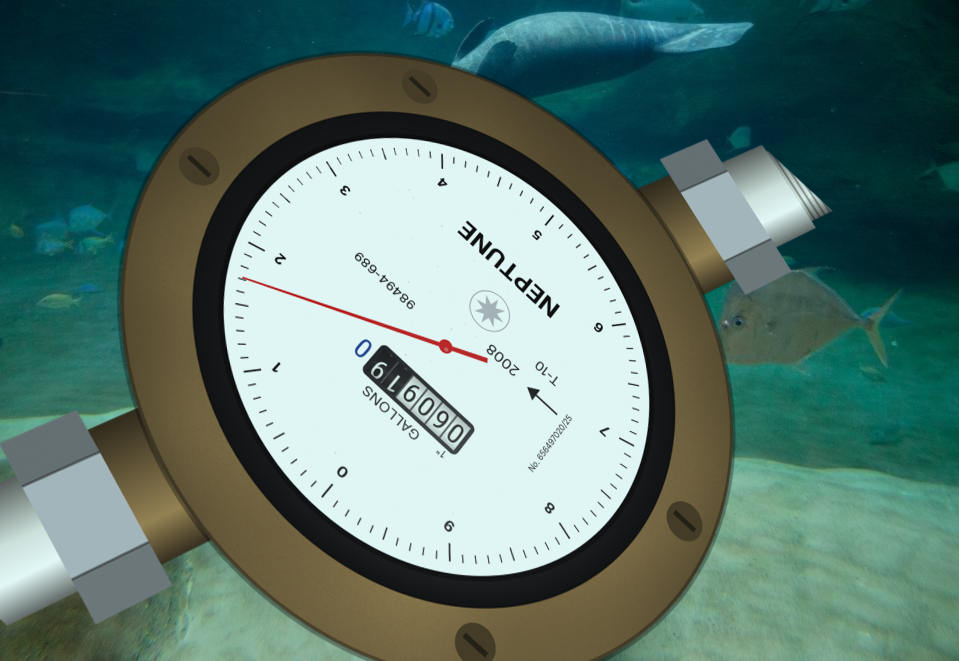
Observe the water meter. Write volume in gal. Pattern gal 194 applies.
gal 609191.7
